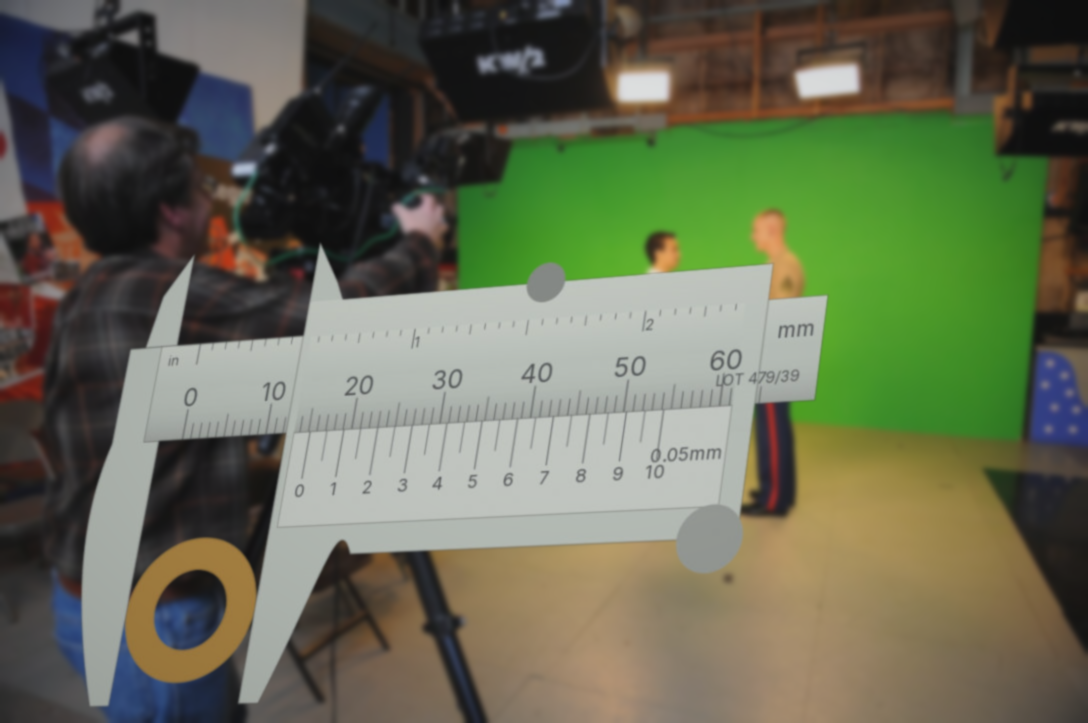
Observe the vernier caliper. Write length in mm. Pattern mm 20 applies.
mm 15.2
